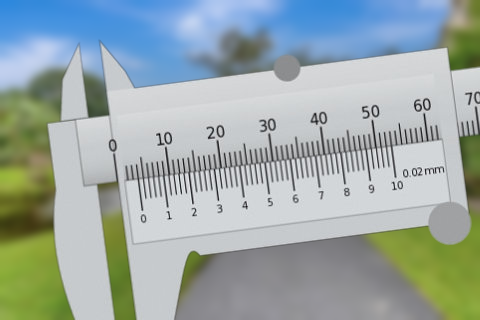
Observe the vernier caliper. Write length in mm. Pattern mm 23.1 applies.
mm 4.0
